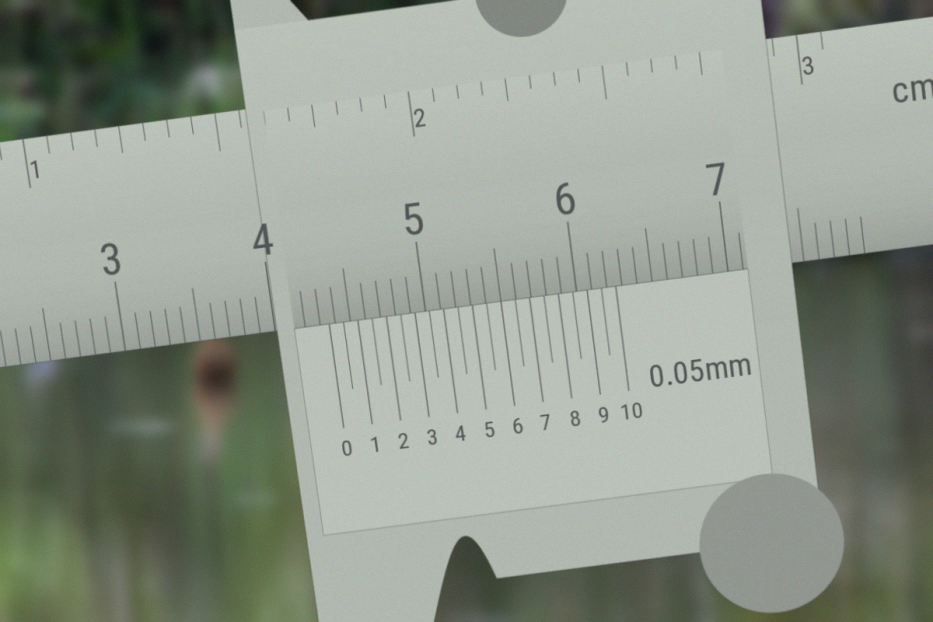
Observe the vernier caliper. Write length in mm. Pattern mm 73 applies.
mm 43.6
